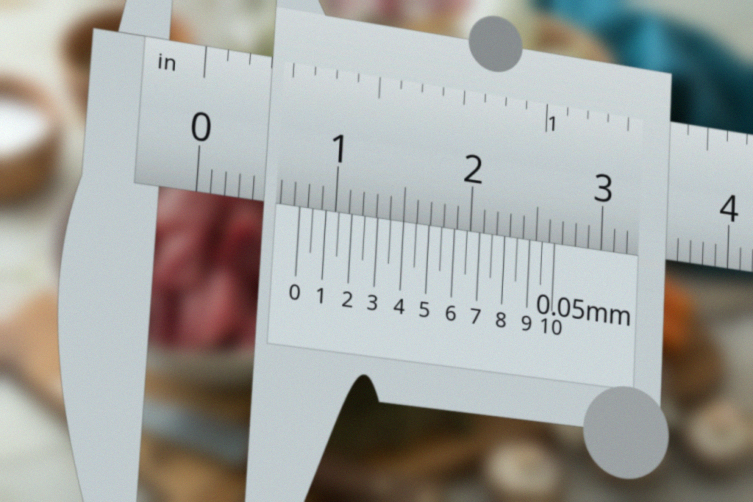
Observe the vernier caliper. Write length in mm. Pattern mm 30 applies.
mm 7.4
